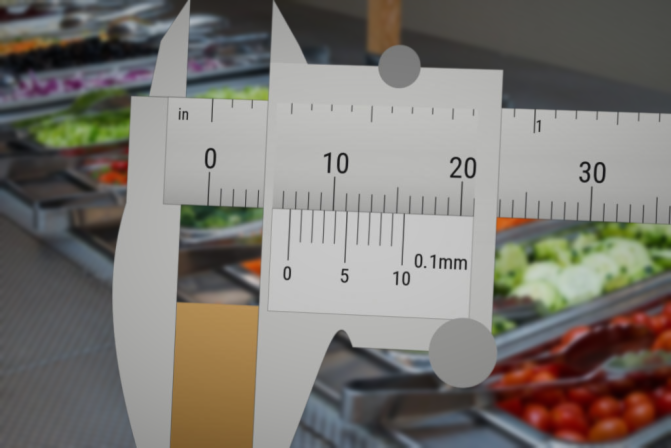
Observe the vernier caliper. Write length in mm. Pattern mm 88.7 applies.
mm 6.6
